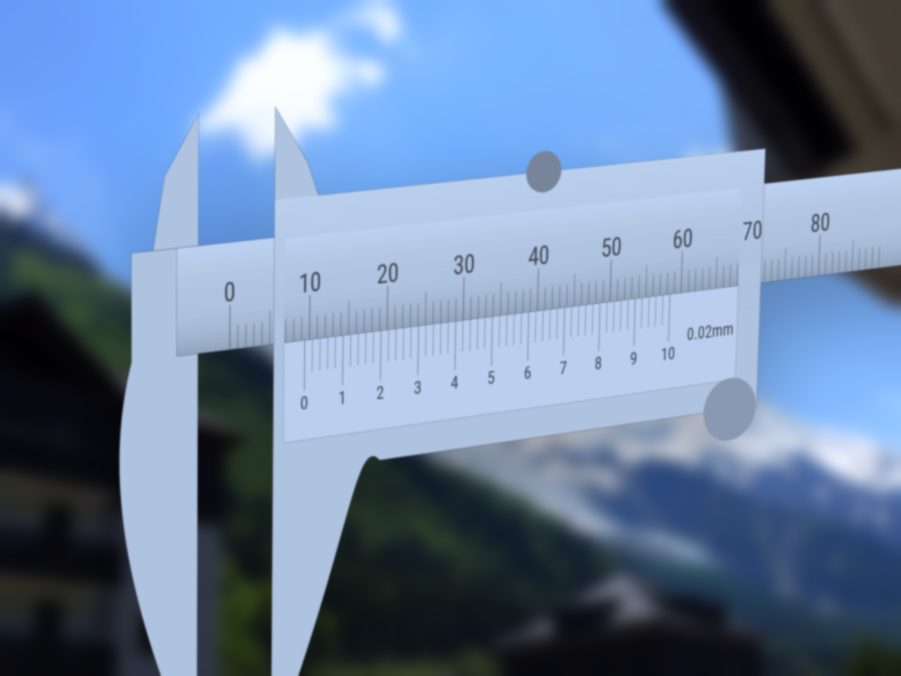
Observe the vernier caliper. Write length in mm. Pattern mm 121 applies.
mm 9.4
